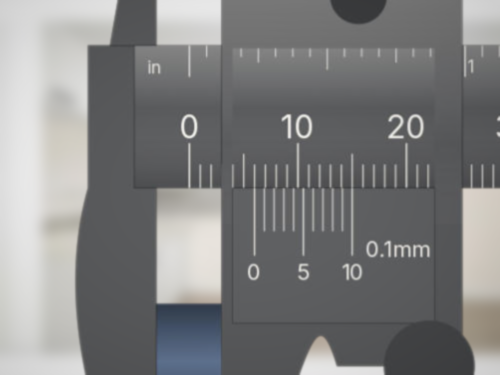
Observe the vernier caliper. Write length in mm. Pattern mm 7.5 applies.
mm 6.0
